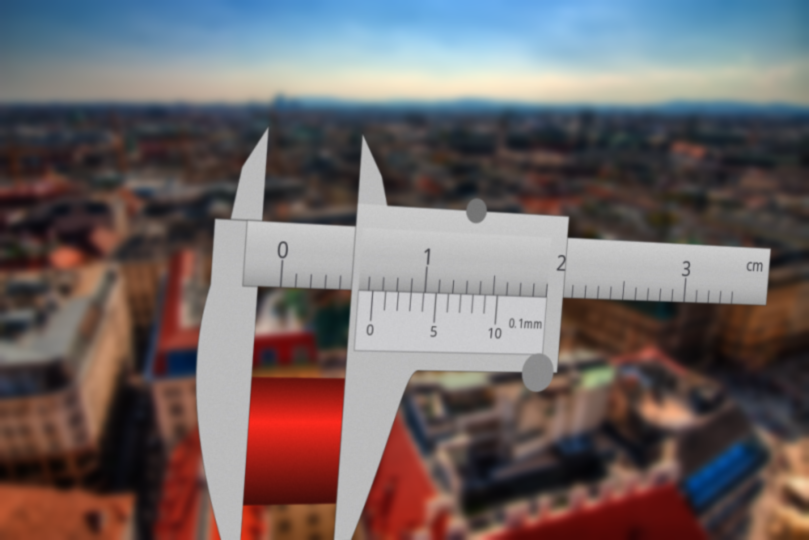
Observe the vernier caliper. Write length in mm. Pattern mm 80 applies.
mm 6.3
